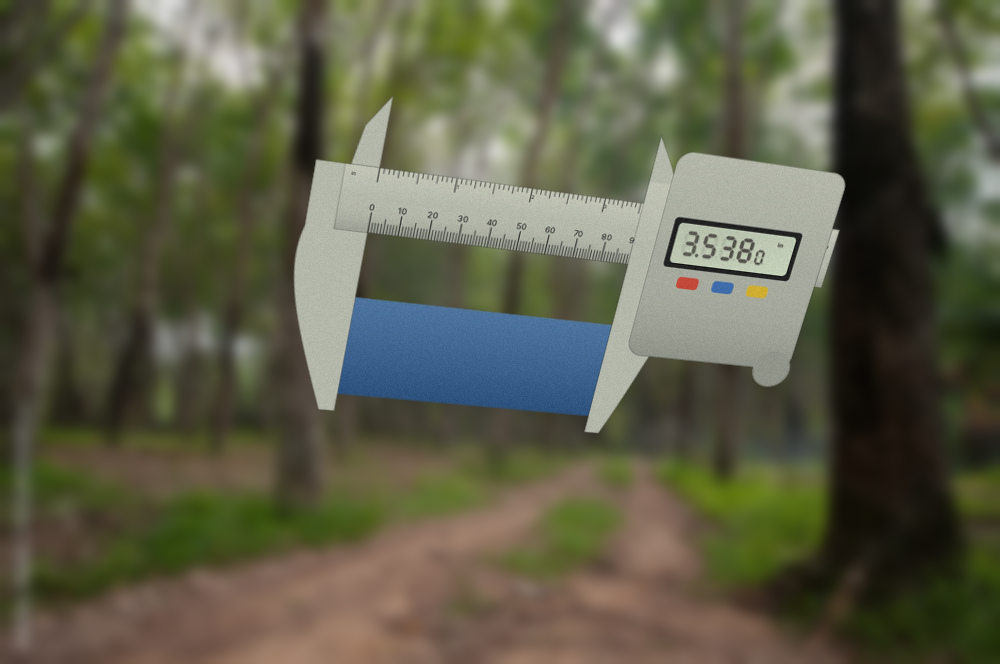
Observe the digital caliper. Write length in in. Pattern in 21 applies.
in 3.5380
